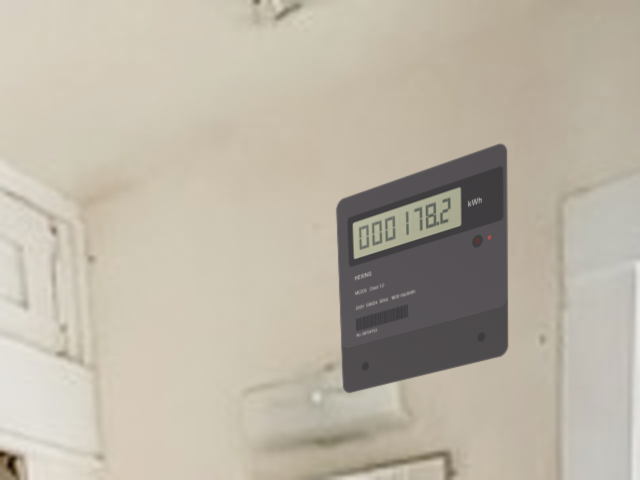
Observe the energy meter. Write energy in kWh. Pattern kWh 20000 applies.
kWh 178.2
